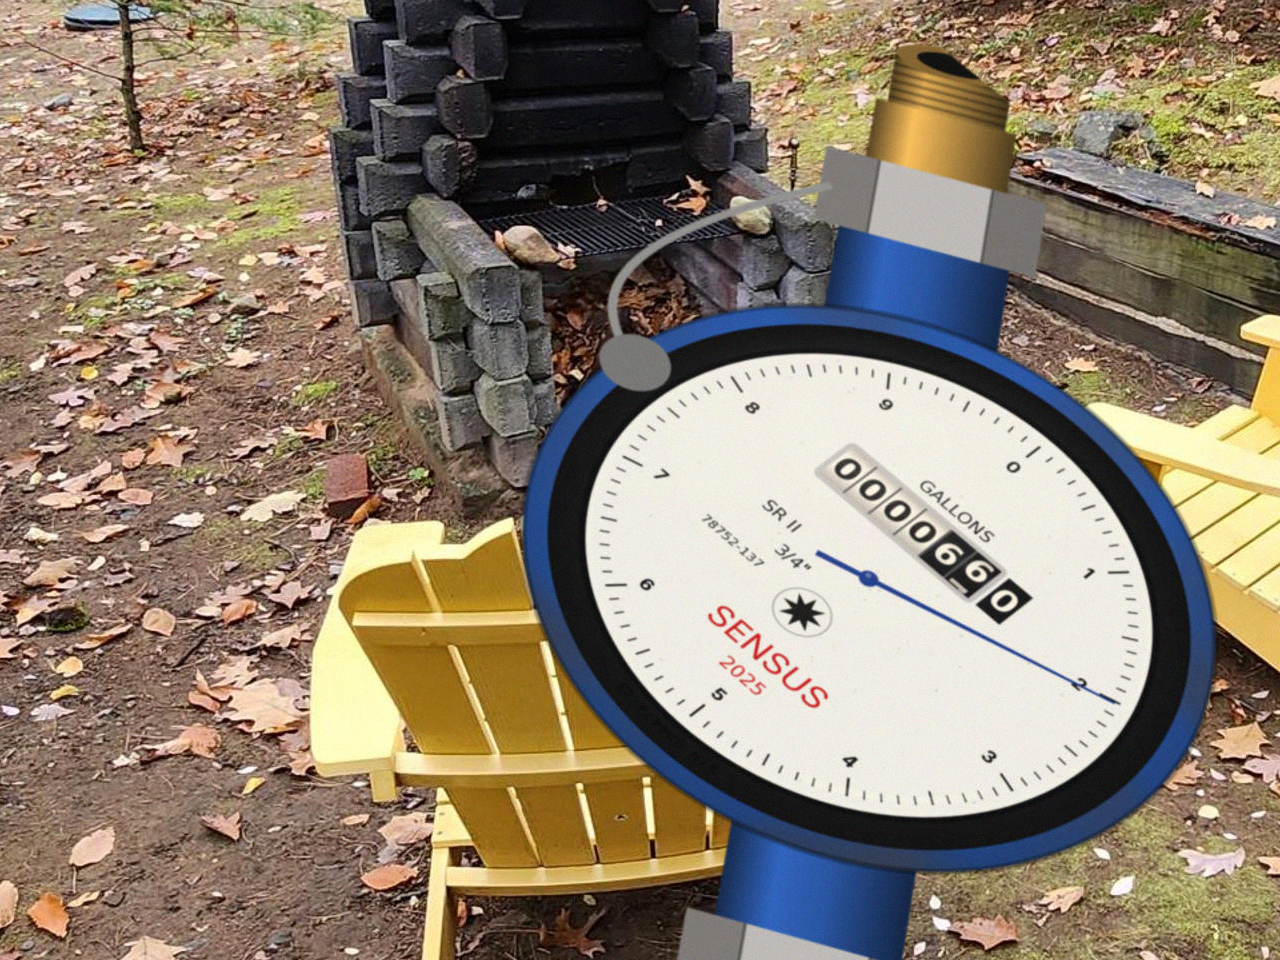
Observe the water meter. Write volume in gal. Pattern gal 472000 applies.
gal 662.0
